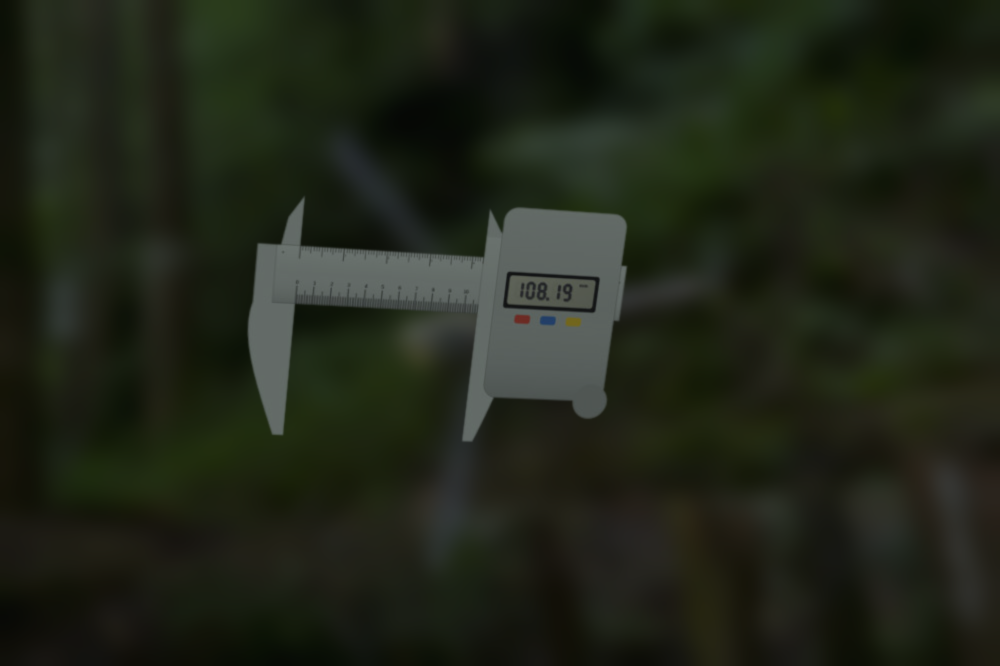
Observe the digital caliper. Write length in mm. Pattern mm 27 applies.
mm 108.19
